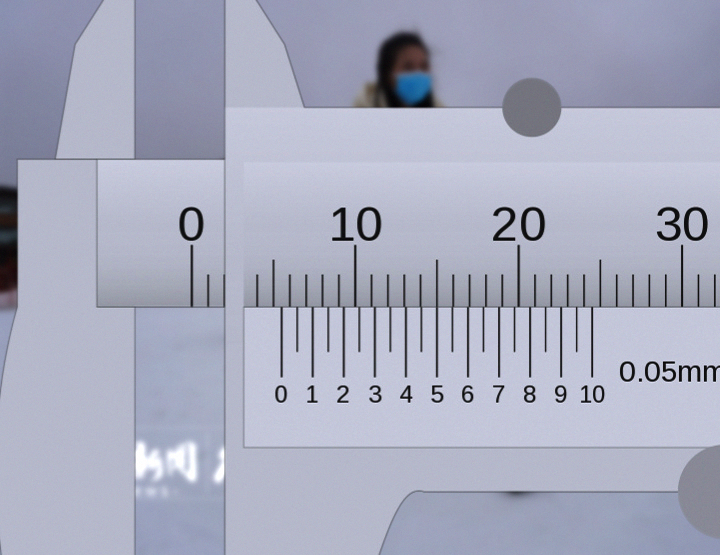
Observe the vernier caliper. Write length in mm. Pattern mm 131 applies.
mm 5.5
